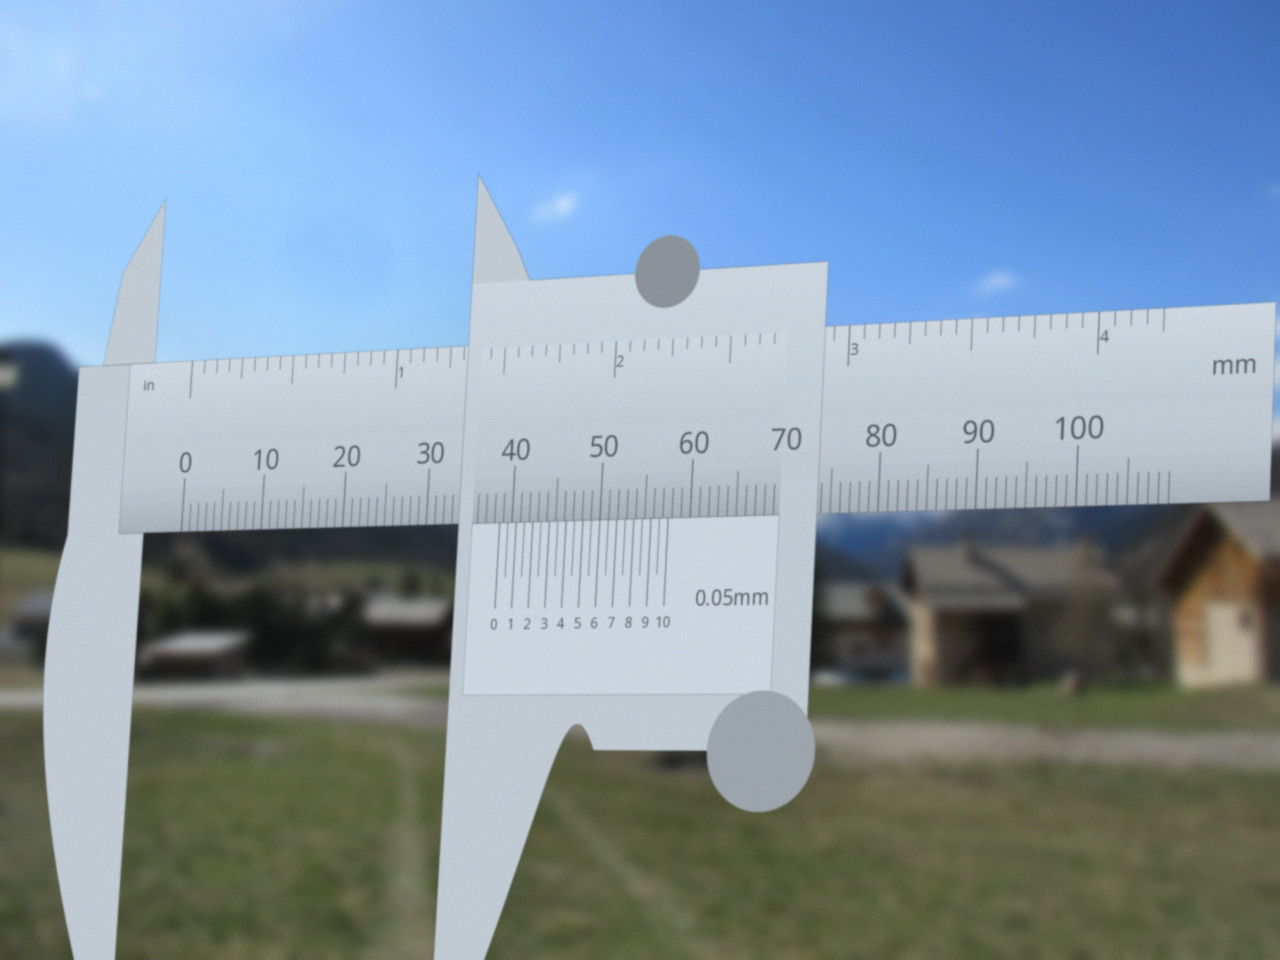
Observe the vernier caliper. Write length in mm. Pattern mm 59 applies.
mm 38.6
